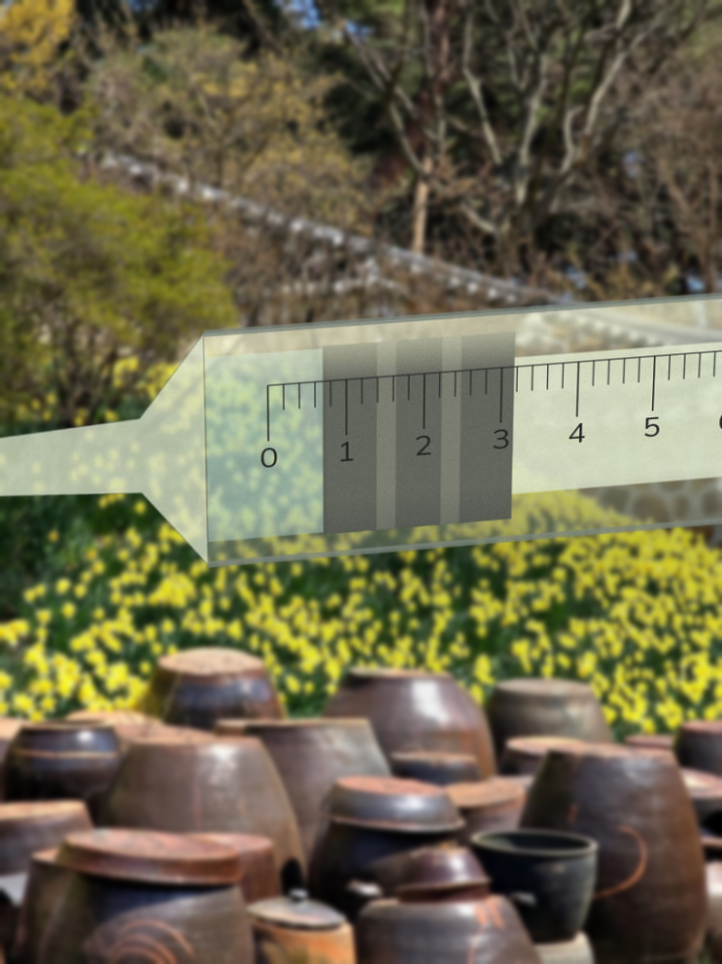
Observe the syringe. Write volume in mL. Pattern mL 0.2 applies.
mL 0.7
